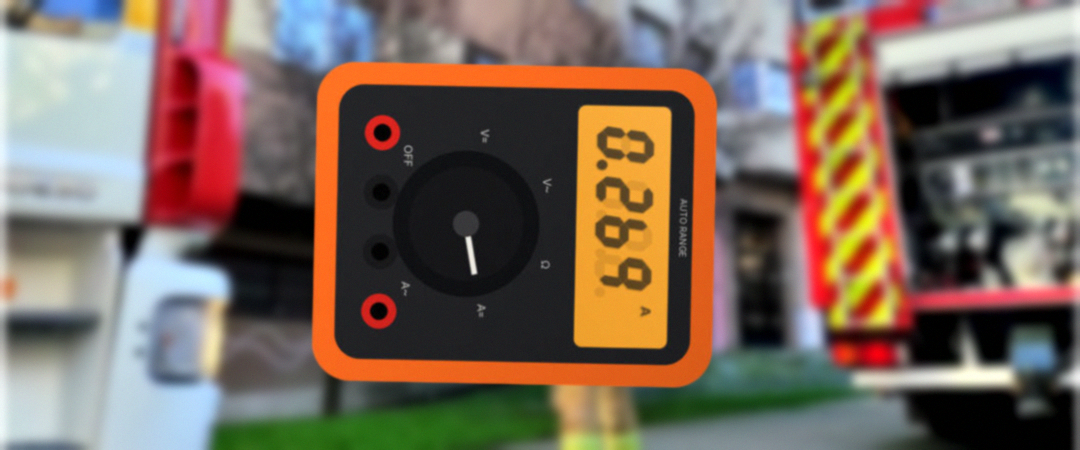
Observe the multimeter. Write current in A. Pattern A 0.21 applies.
A 0.269
